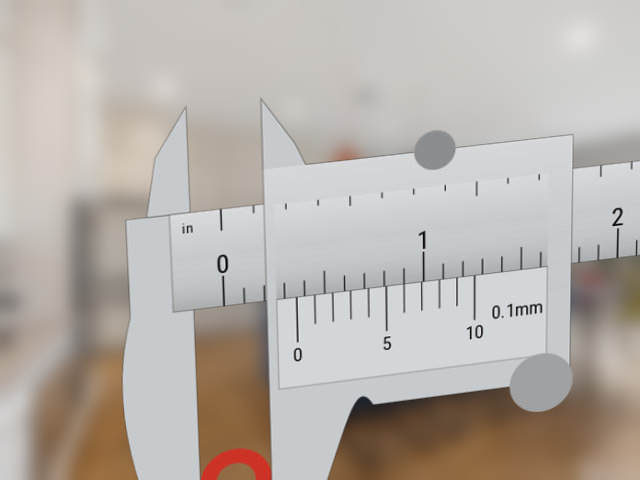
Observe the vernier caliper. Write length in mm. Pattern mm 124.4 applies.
mm 3.6
